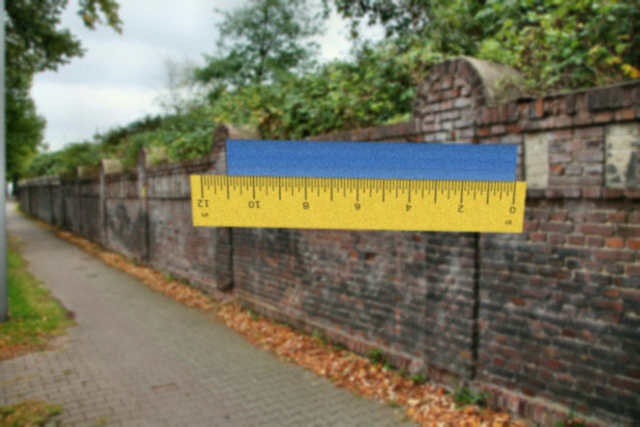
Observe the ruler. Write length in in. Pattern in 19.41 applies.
in 11
